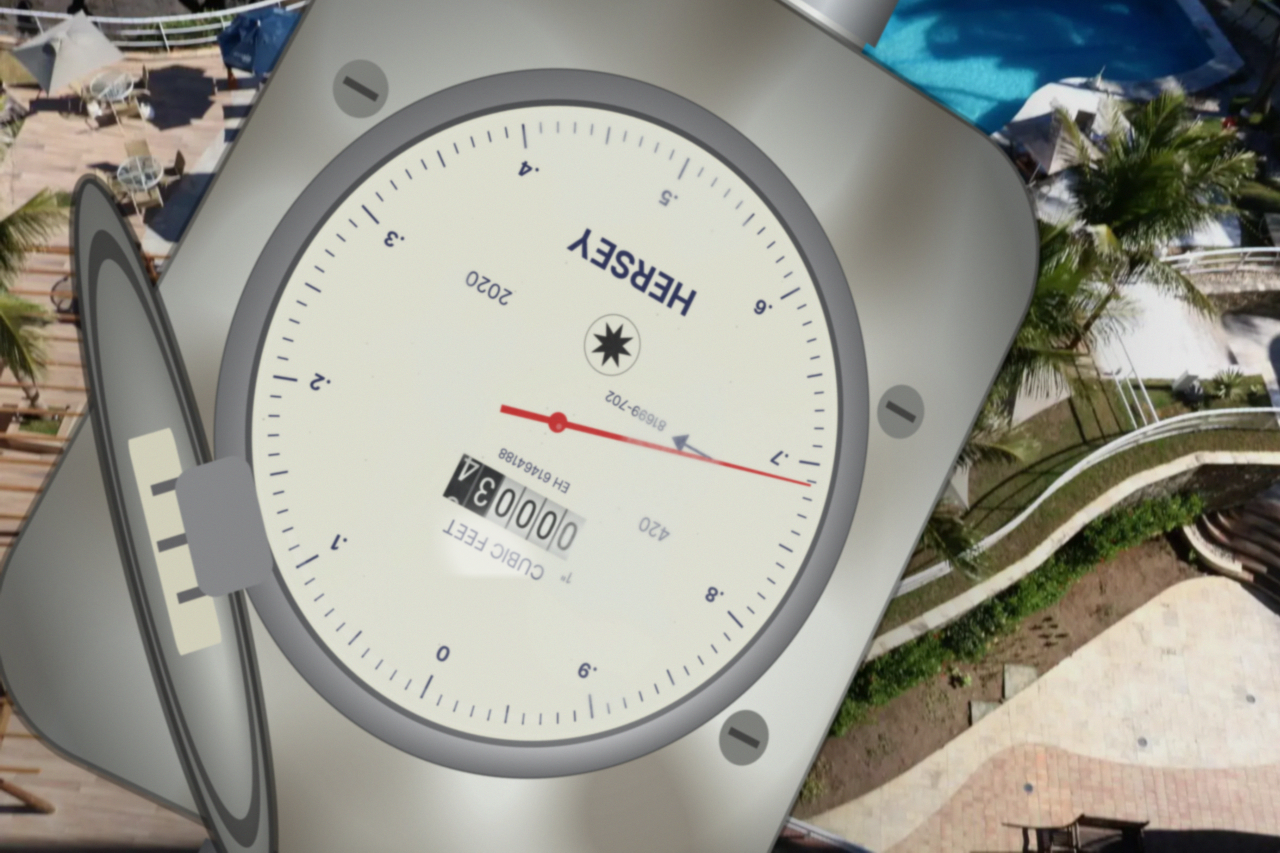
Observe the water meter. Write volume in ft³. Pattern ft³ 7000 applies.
ft³ 33.71
